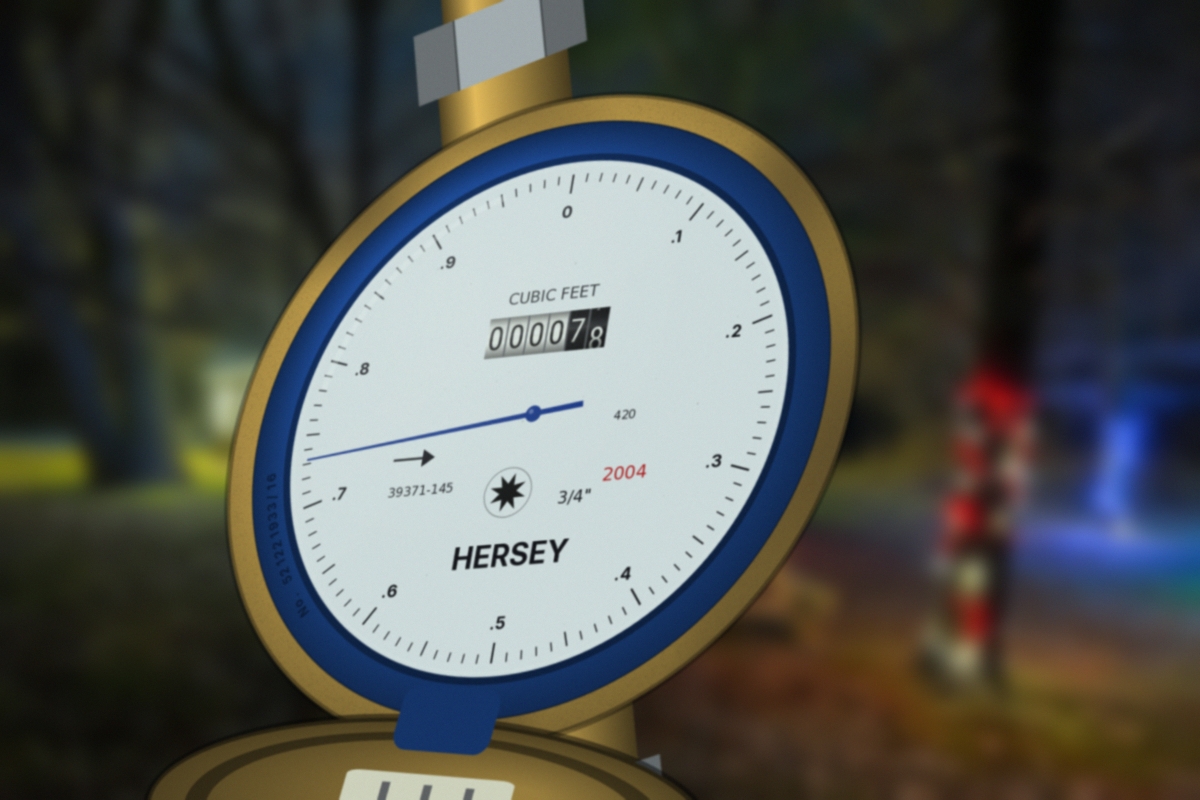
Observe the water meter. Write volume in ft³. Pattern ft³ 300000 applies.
ft³ 77.73
